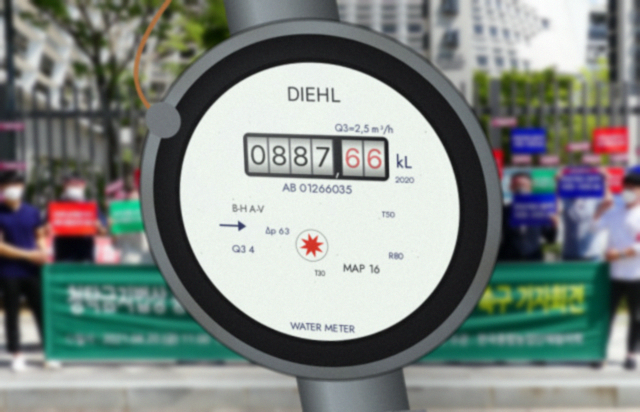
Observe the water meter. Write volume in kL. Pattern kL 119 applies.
kL 887.66
